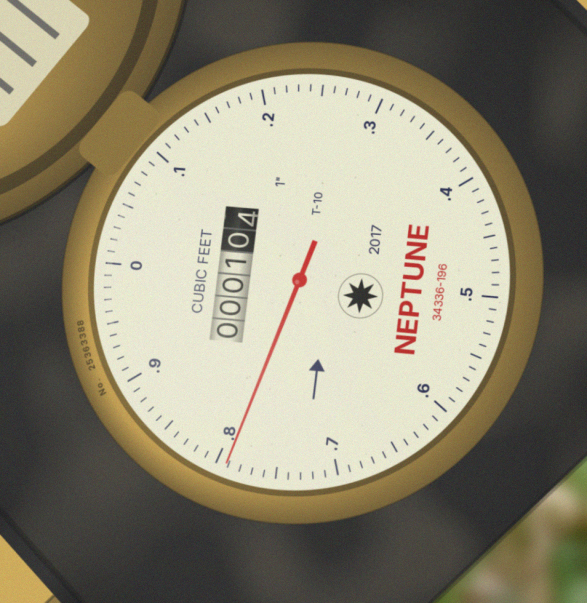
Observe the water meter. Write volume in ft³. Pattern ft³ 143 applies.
ft³ 103.79
